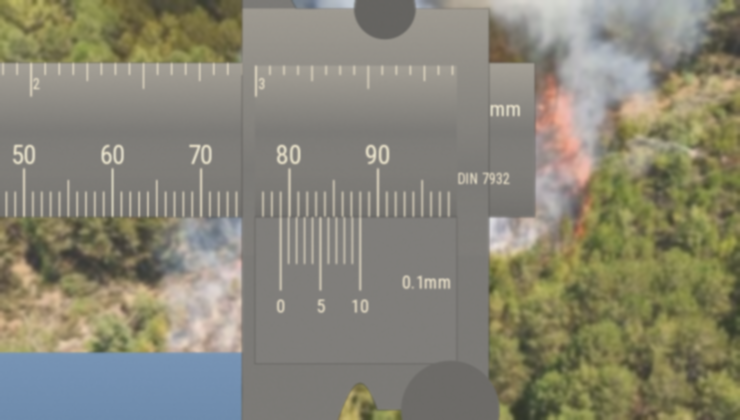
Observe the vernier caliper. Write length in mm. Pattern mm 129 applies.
mm 79.0
